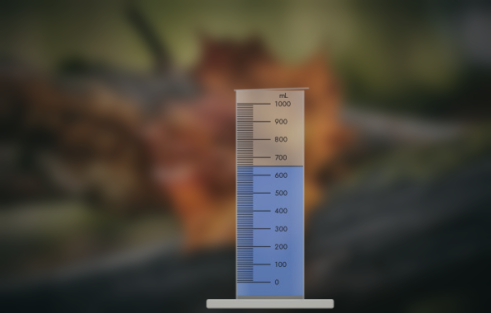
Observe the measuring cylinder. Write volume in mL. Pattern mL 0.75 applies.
mL 650
